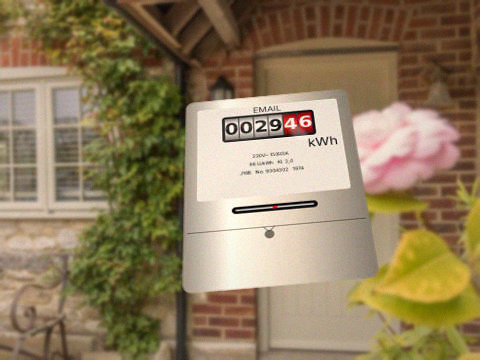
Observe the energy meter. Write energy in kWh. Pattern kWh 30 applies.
kWh 29.46
